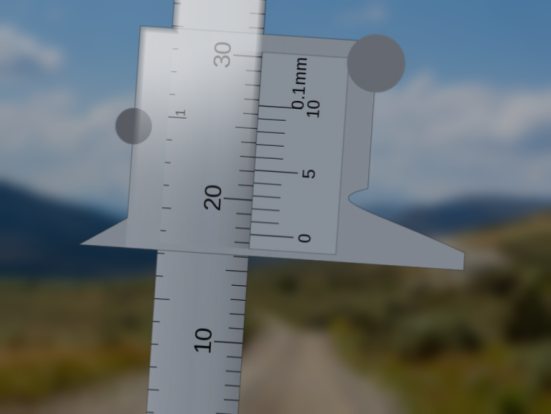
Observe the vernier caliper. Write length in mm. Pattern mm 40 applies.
mm 17.6
